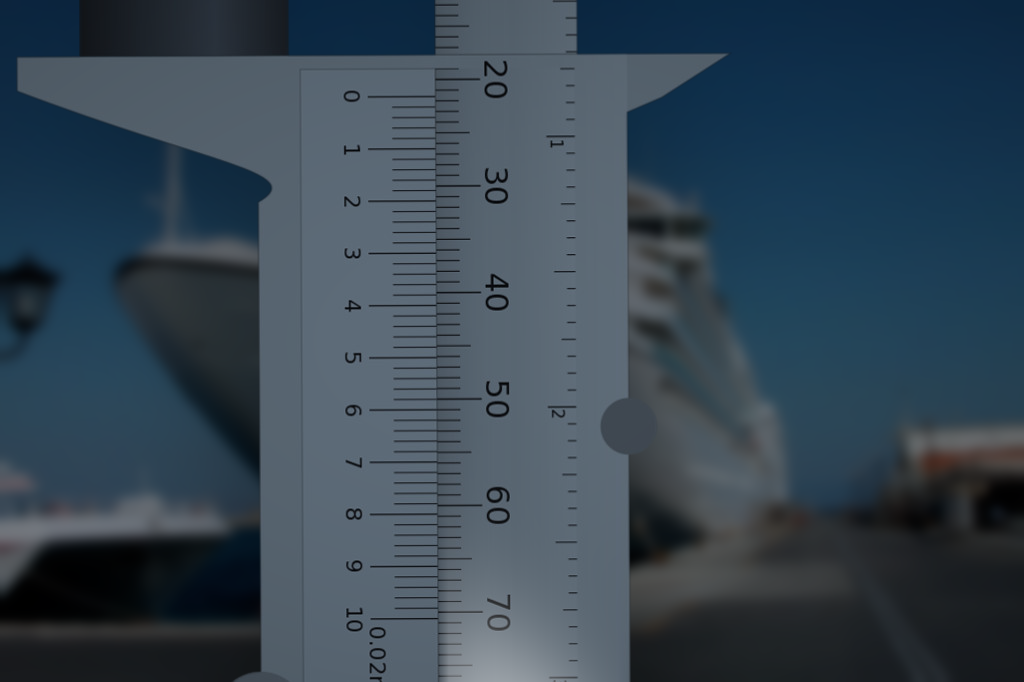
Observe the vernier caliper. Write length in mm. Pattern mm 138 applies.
mm 21.6
